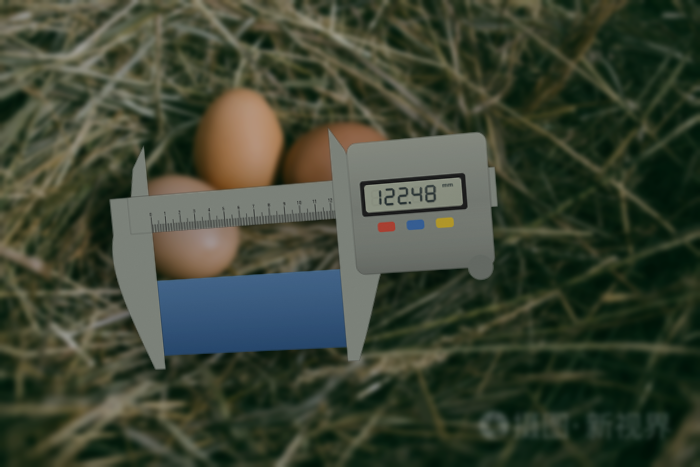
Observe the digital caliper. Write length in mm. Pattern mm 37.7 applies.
mm 122.48
